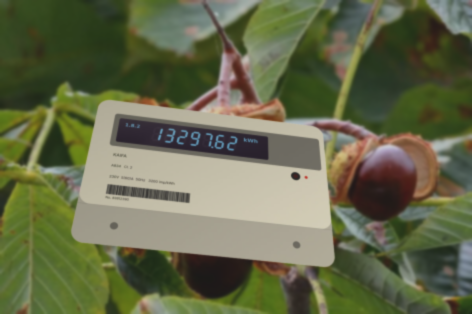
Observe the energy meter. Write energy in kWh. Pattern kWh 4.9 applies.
kWh 13297.62
